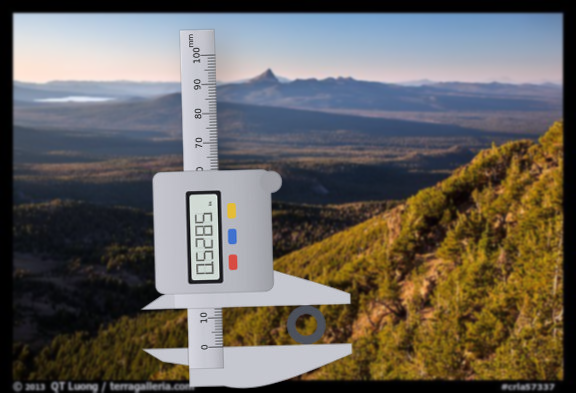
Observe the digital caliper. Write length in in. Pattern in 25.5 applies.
in 0.5285
